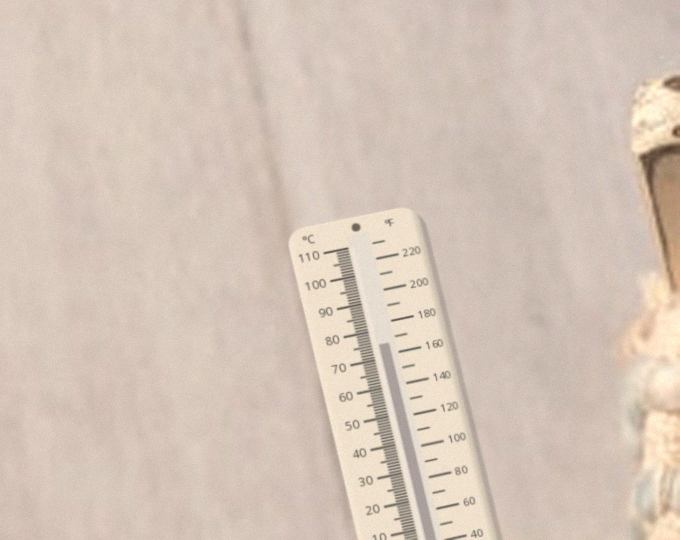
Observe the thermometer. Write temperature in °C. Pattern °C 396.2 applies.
°C 75
